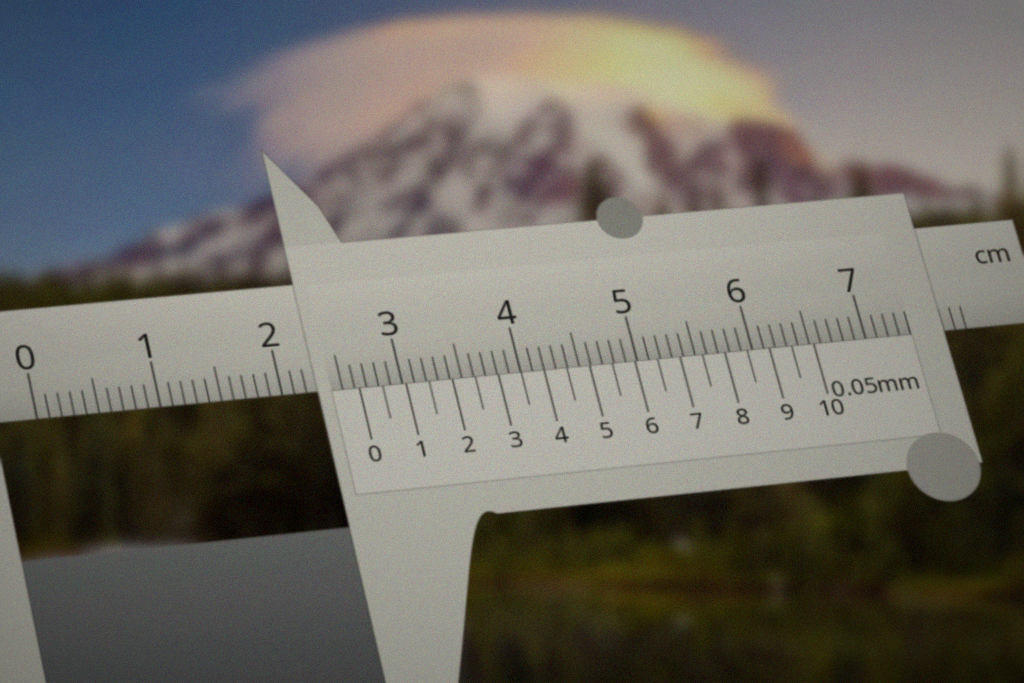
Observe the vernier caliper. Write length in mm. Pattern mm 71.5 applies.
mm 26.4
